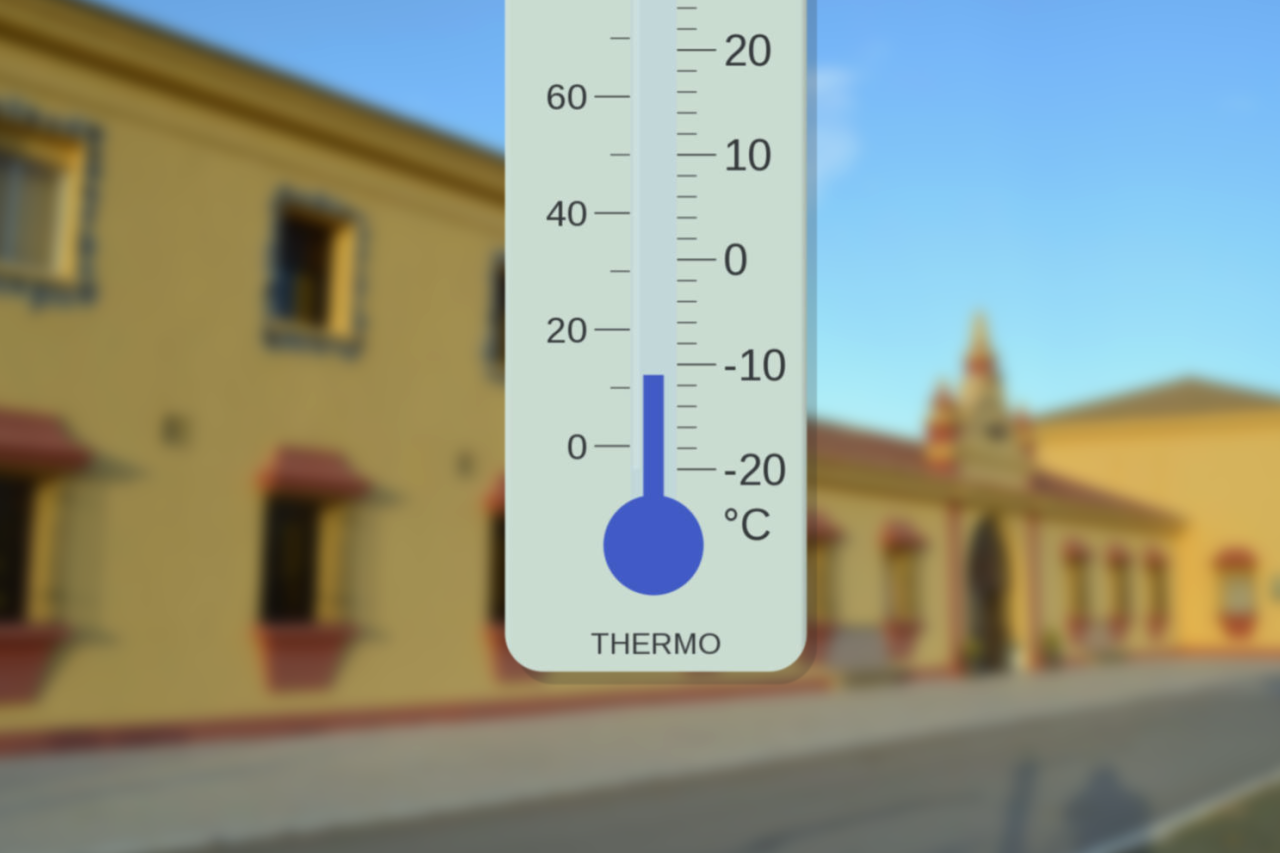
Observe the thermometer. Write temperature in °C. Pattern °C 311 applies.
°C -11
